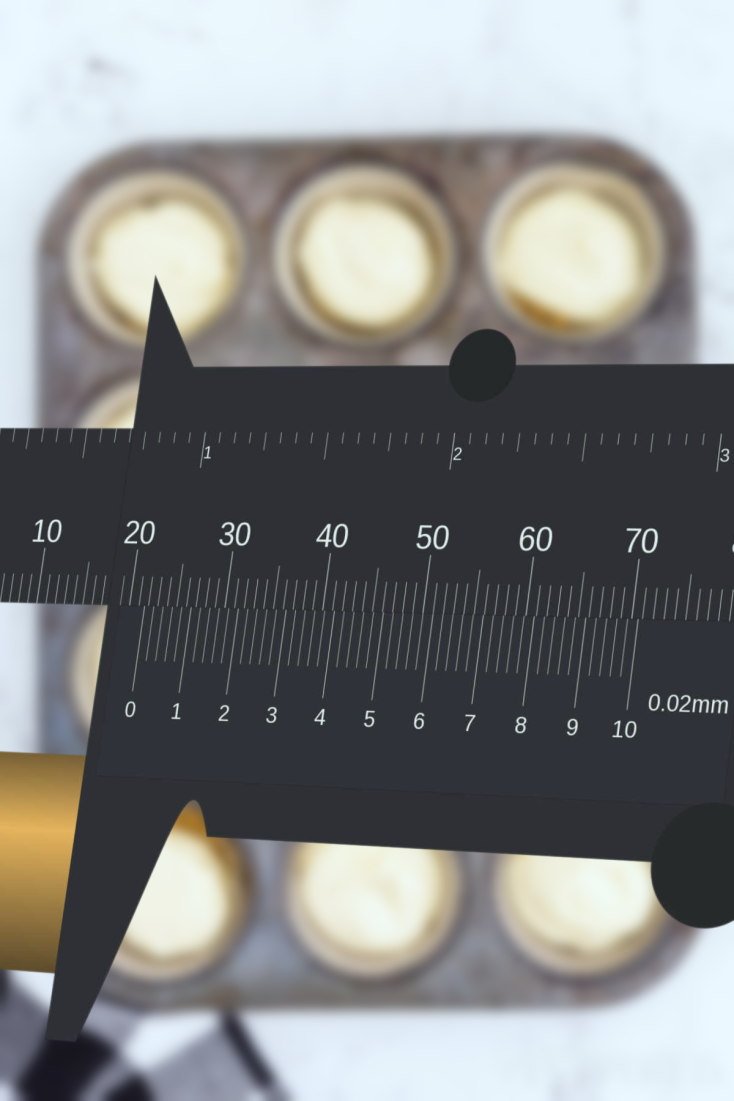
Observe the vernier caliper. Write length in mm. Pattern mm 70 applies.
mm 21.6
